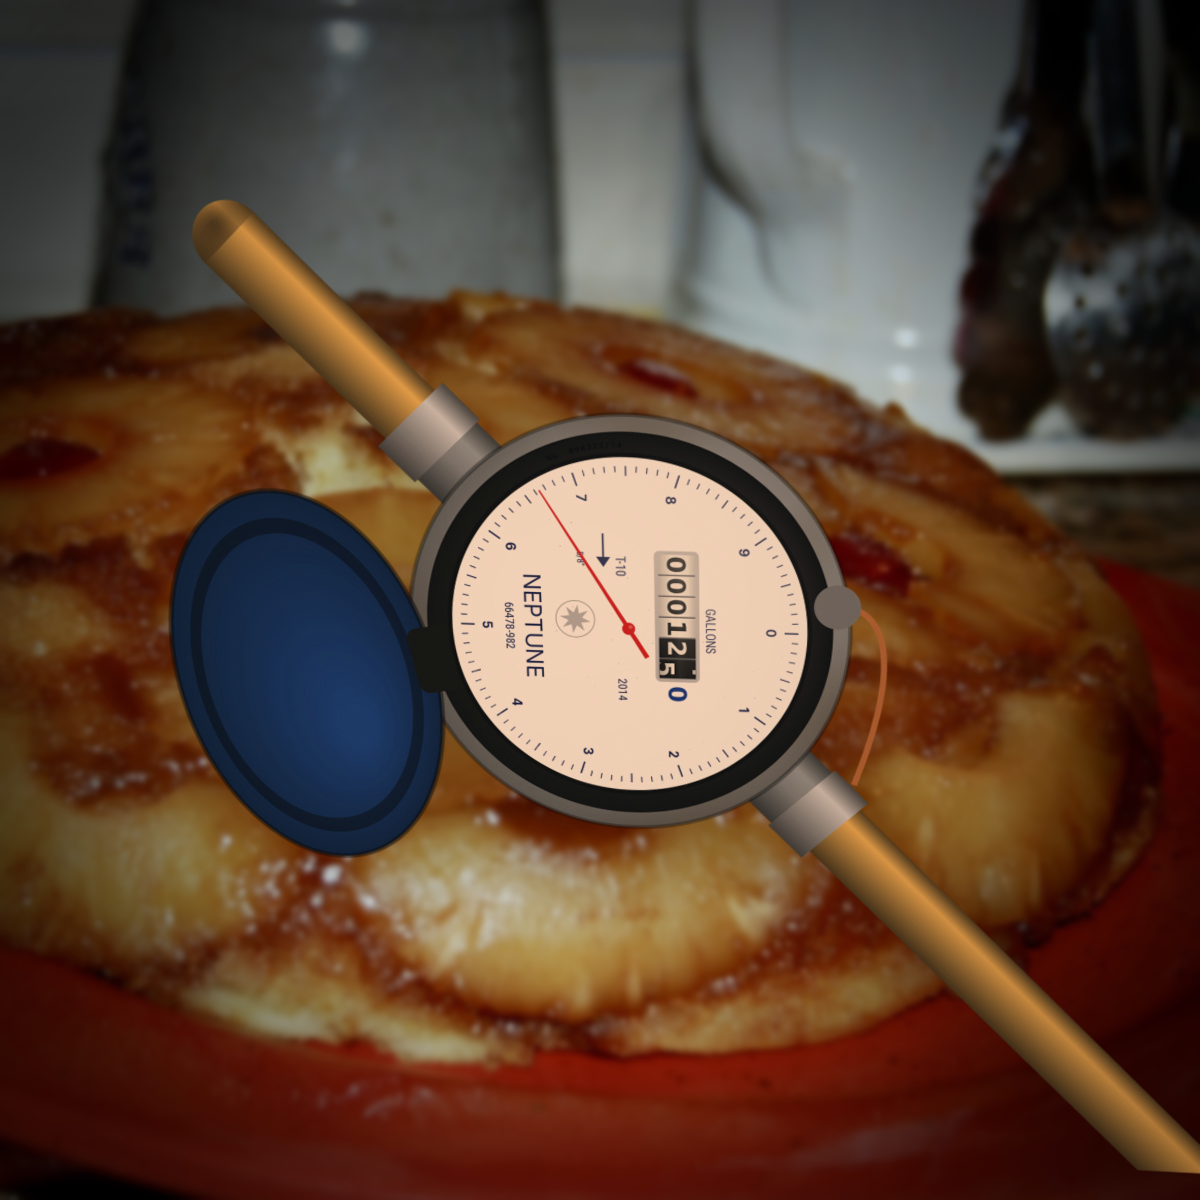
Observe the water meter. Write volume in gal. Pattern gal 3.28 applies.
gal 1246.6
